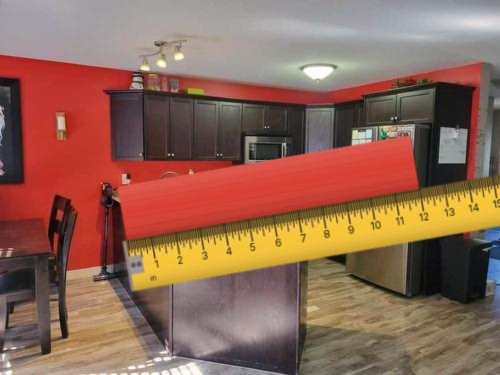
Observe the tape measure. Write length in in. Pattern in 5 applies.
in 12
